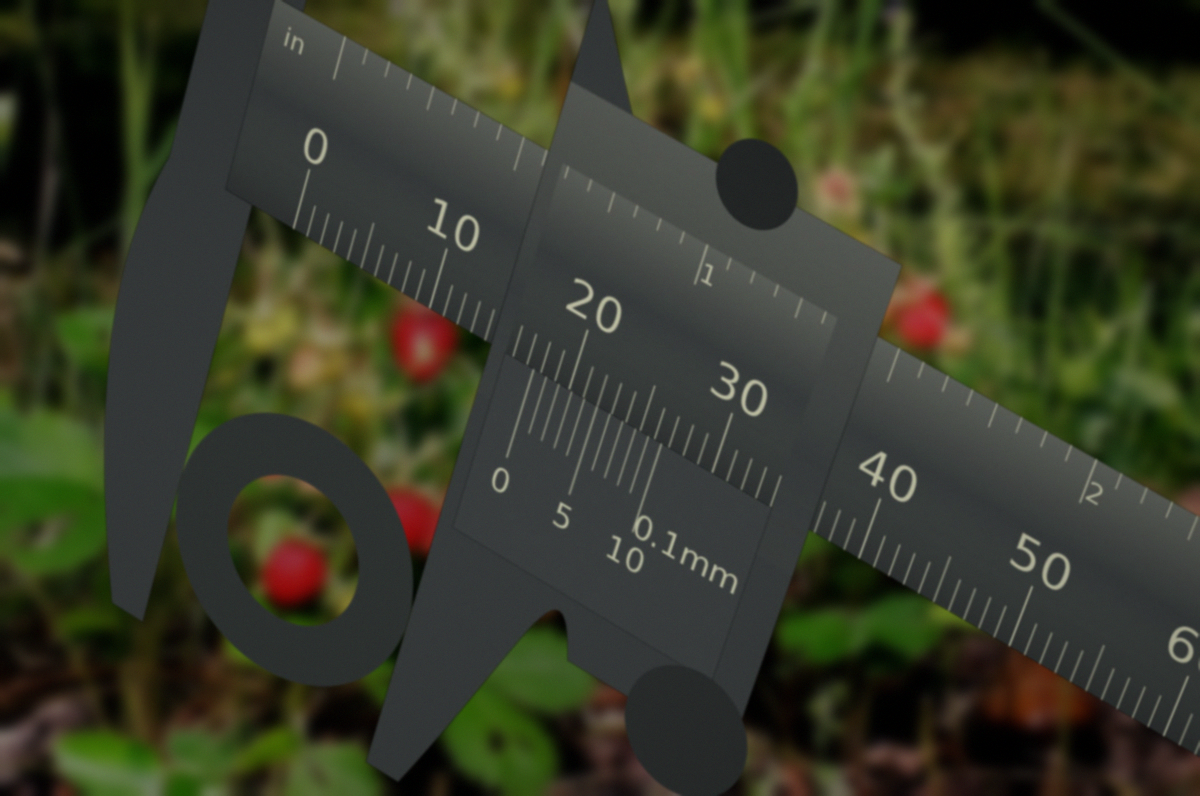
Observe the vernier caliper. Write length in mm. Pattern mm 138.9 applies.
mm 17.5
